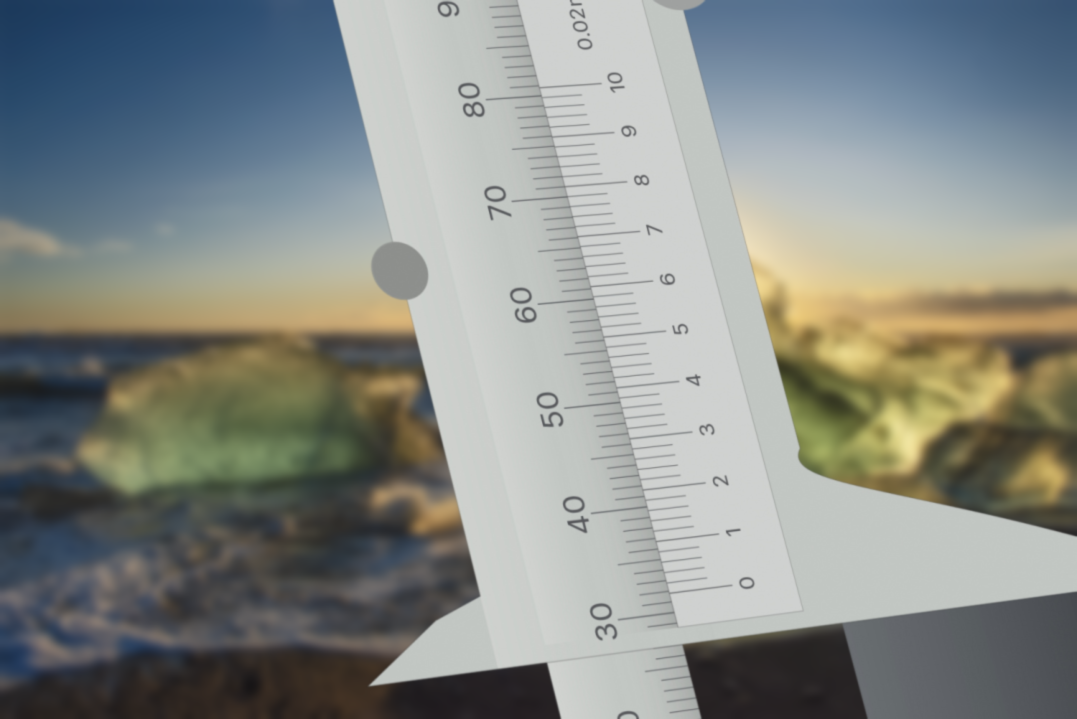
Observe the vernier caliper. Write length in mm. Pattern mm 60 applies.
mm 31.8
